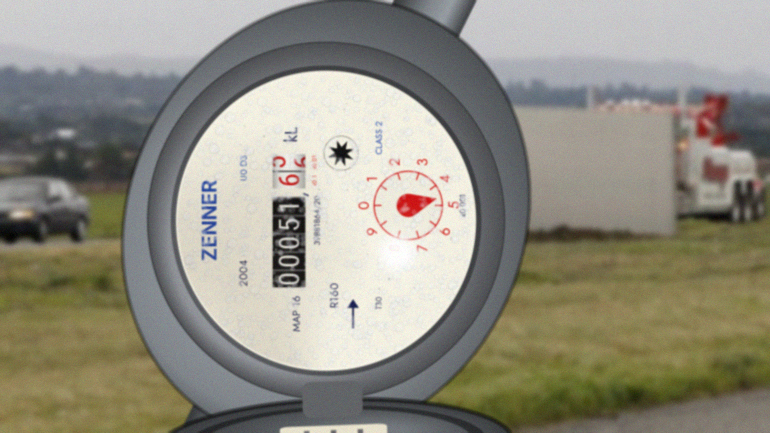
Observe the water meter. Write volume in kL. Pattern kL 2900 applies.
kL 51.654
